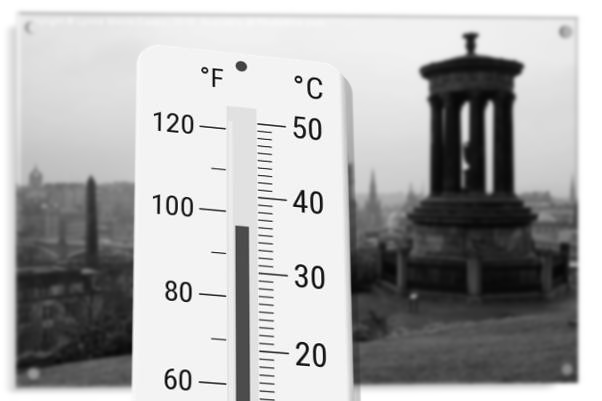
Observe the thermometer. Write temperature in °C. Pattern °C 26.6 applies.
°C 36
